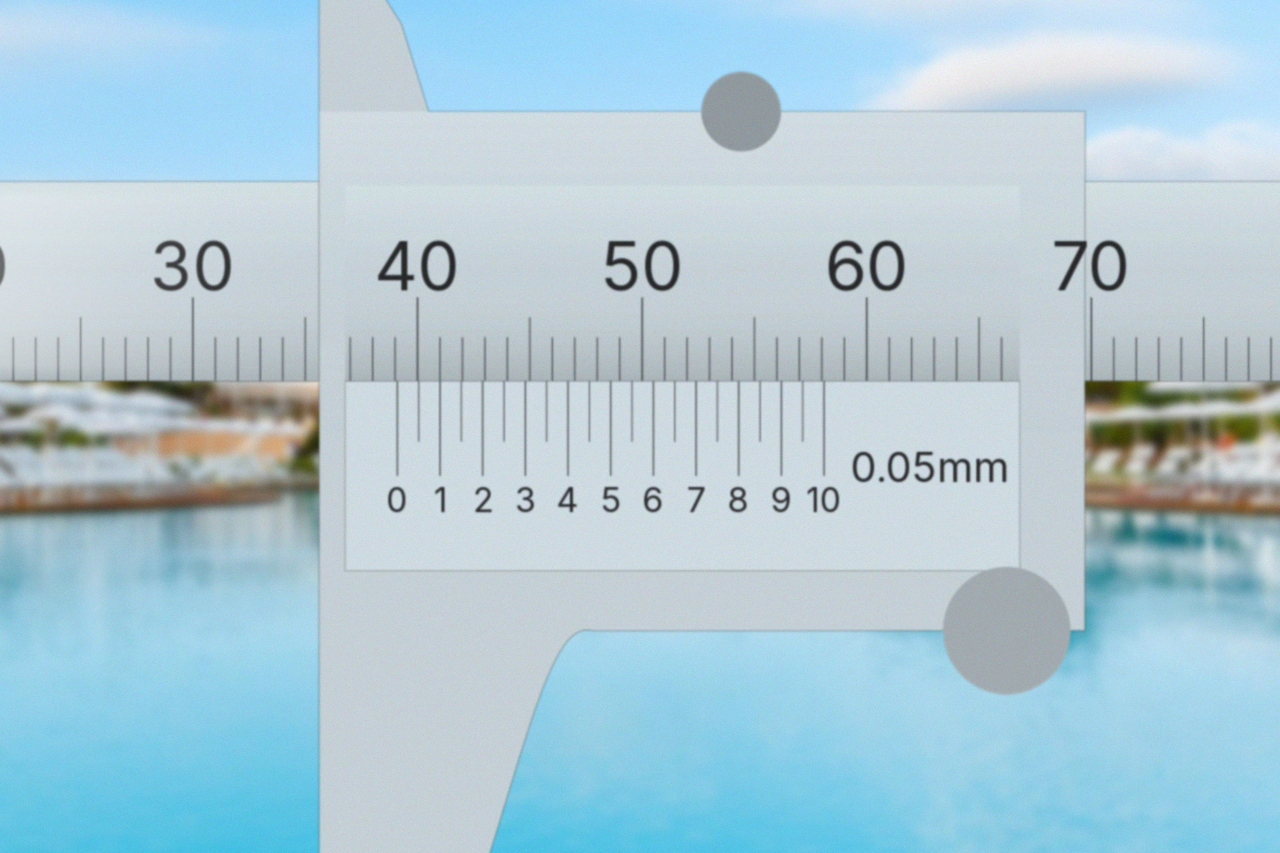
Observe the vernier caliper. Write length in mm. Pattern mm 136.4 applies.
mm 39.1
